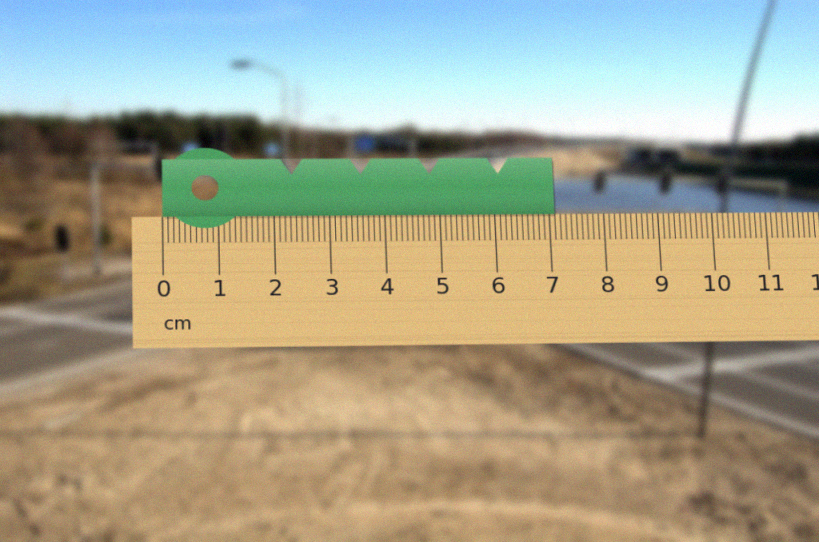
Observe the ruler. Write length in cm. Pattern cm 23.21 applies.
cm 7.1
